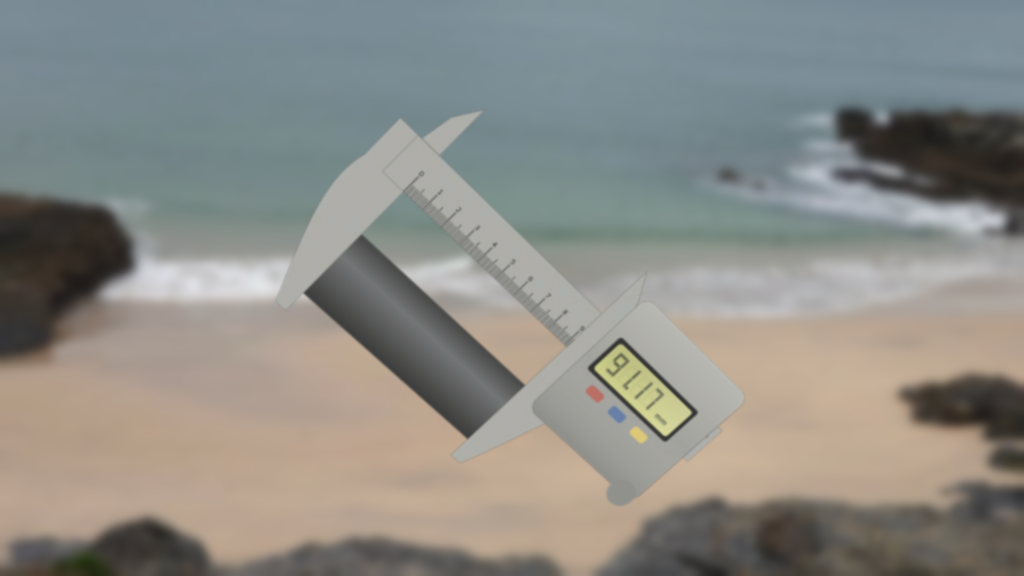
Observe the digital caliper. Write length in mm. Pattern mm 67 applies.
mm 91.17
